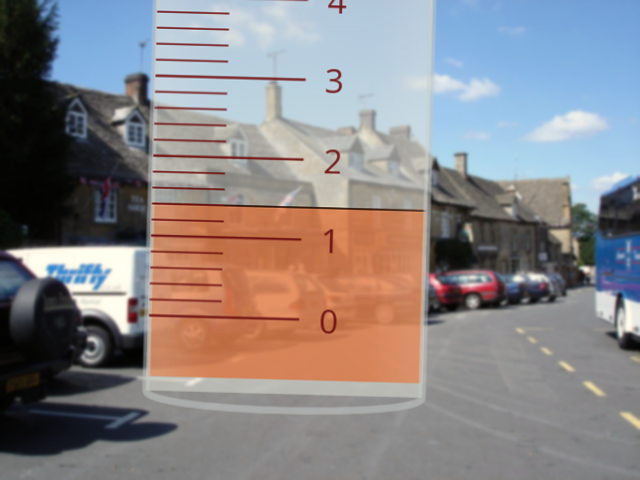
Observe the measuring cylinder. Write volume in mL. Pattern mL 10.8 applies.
mL 1.4
